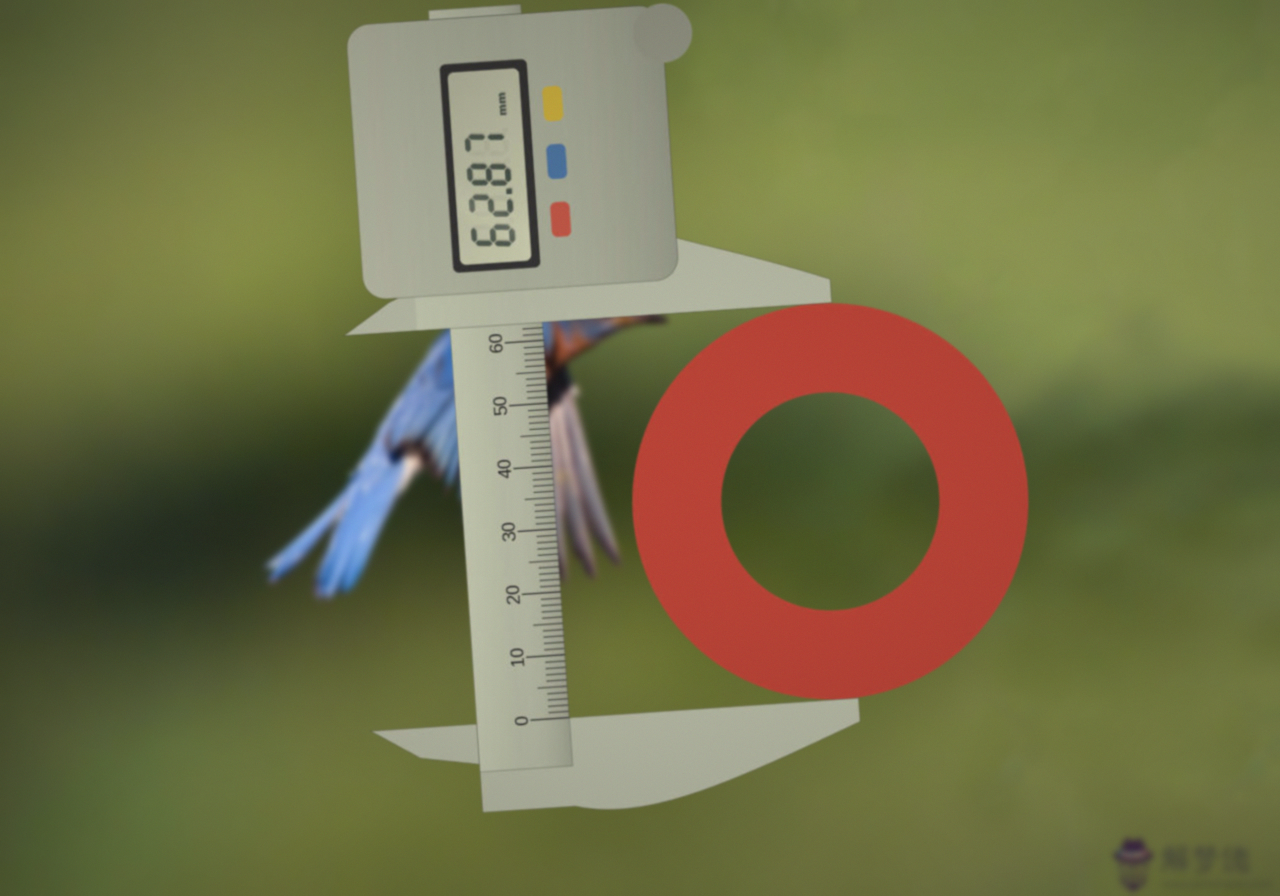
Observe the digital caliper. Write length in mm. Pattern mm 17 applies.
mm 62.87
